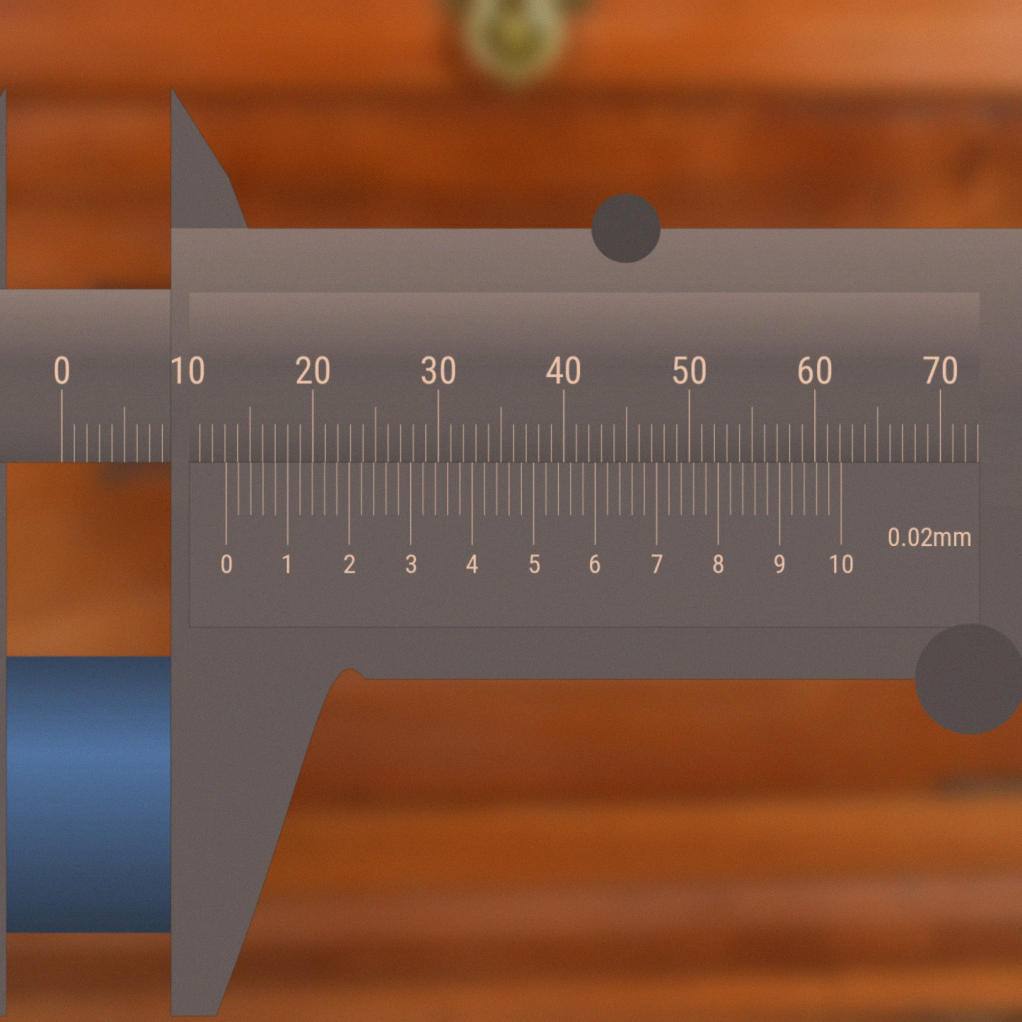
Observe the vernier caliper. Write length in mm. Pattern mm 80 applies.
mm 13.1
